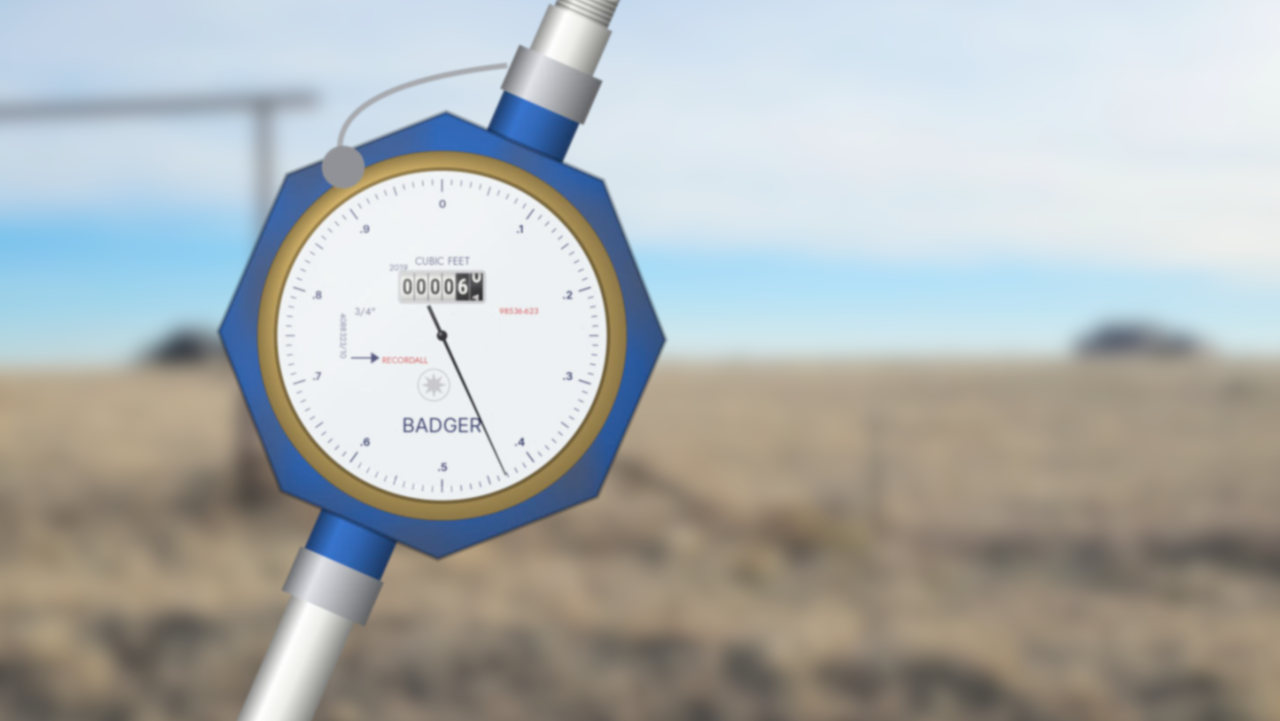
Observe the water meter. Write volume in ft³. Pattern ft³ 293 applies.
ft³ 60.43
